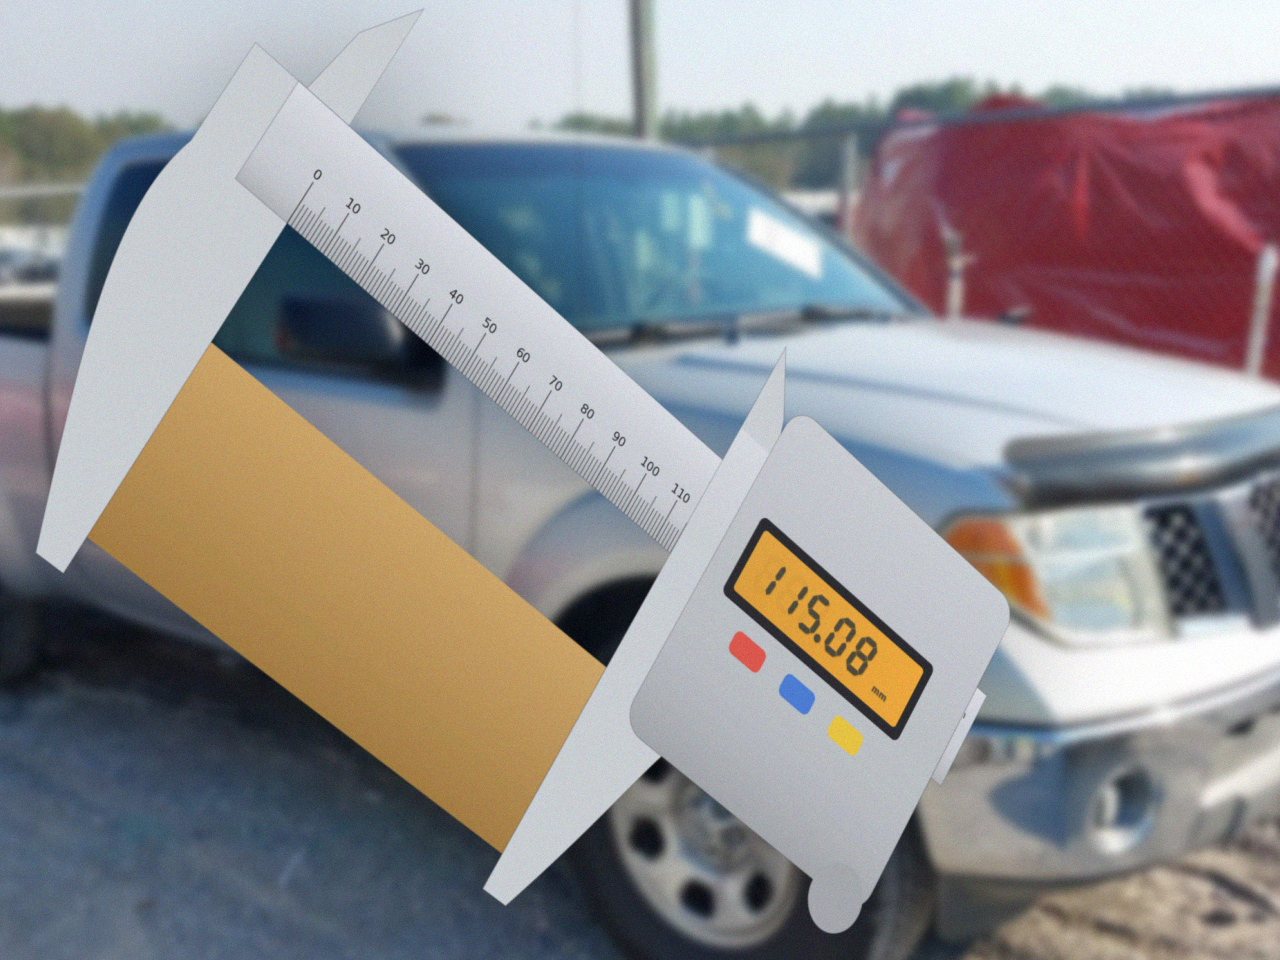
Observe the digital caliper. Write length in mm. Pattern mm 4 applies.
mm 115.08
